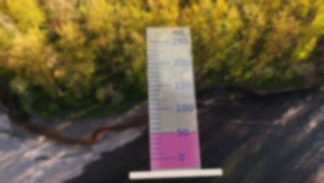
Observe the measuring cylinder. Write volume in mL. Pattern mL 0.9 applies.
mL 50
